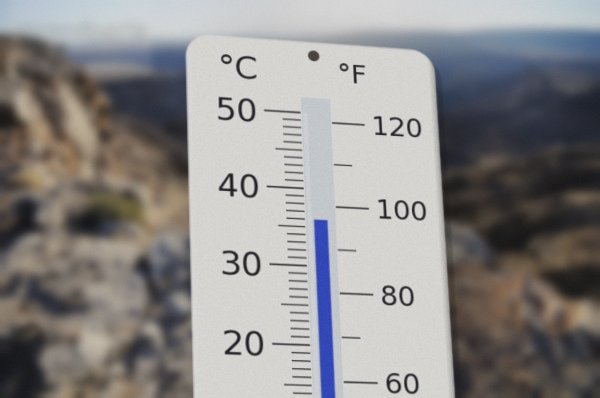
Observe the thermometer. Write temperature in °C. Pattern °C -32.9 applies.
°C 36
